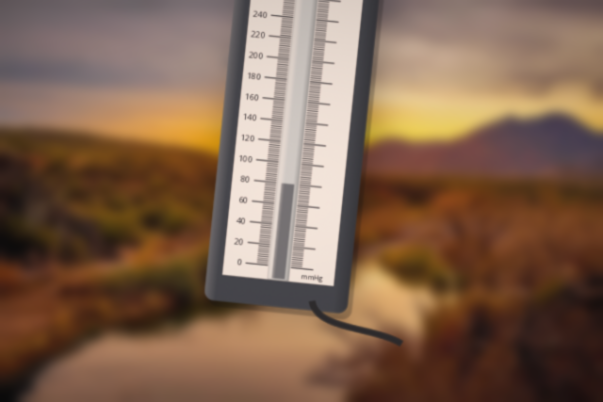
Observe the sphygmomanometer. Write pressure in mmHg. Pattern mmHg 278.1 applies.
mmHg 80
